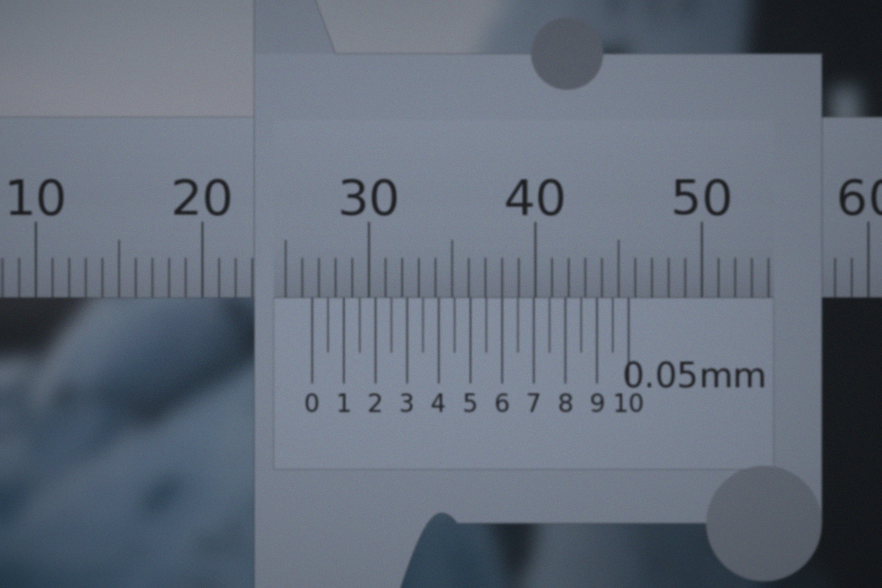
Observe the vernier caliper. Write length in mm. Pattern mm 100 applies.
mm 26.6
